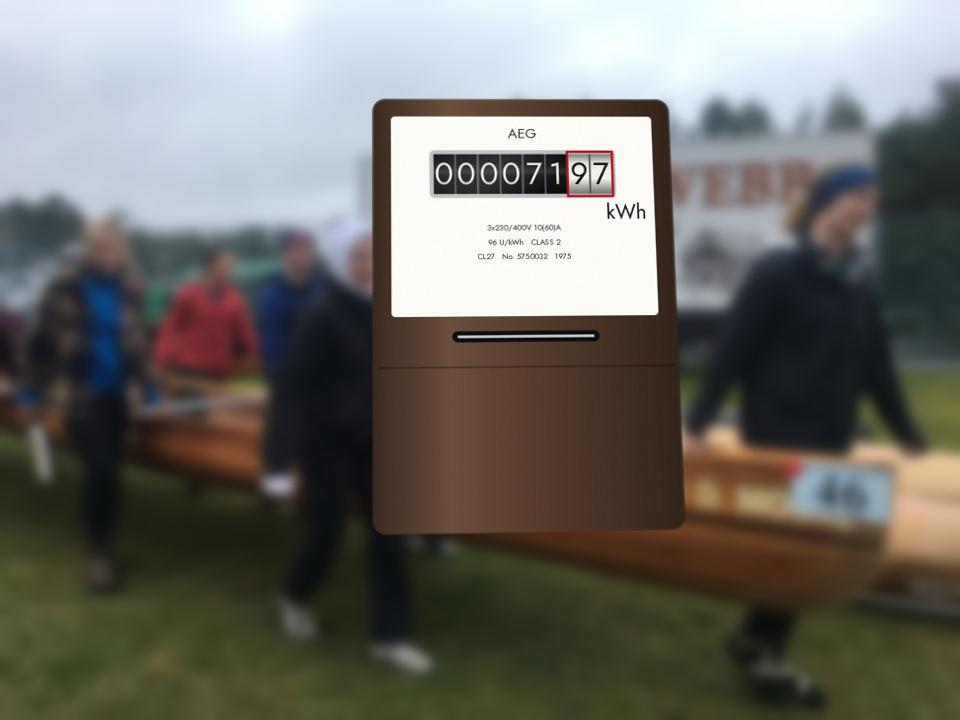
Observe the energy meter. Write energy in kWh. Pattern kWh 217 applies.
kWh 71.97
